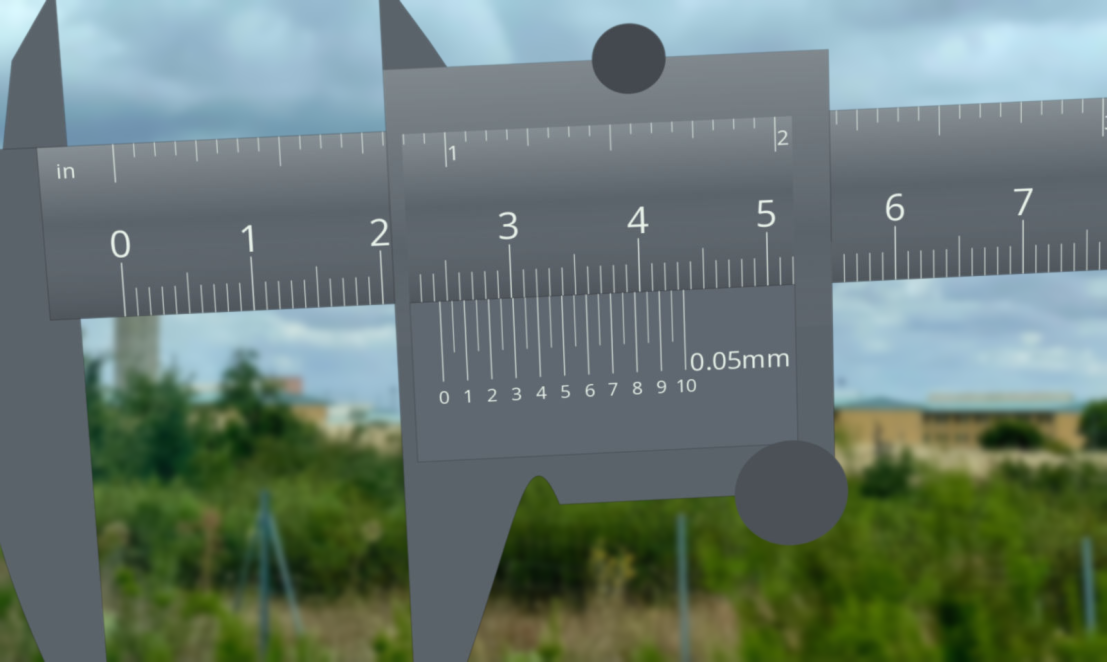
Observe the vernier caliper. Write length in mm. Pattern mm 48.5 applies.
mm 24.4
